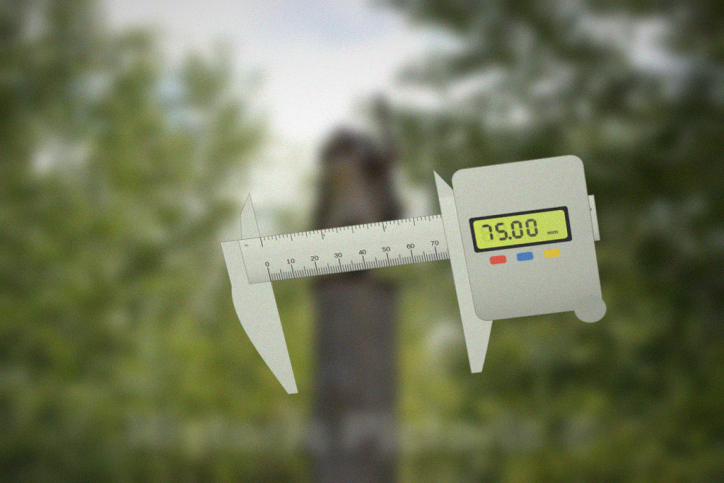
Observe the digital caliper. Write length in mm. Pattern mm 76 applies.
mm 75.00
